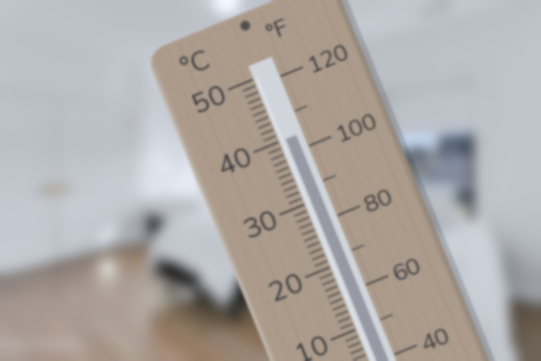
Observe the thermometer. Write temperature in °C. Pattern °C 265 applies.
°C 40
